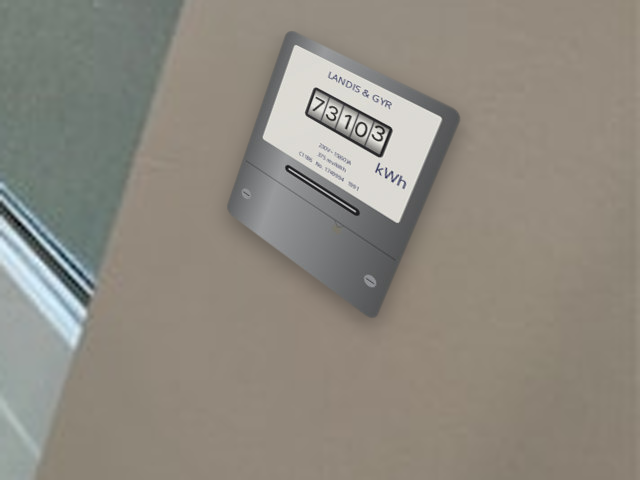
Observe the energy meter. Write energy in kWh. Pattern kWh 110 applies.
kWh 73103
